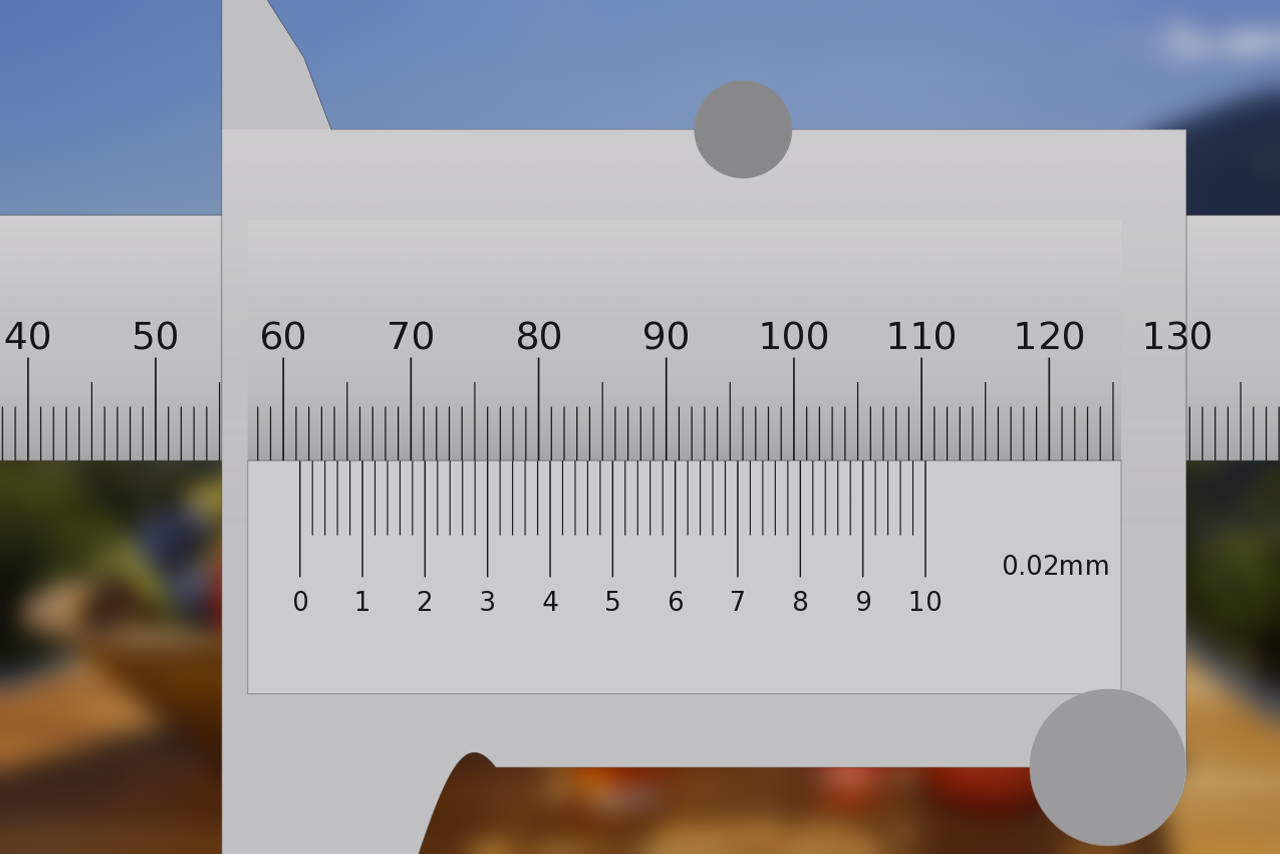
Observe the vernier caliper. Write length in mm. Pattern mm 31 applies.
mm 61.3
